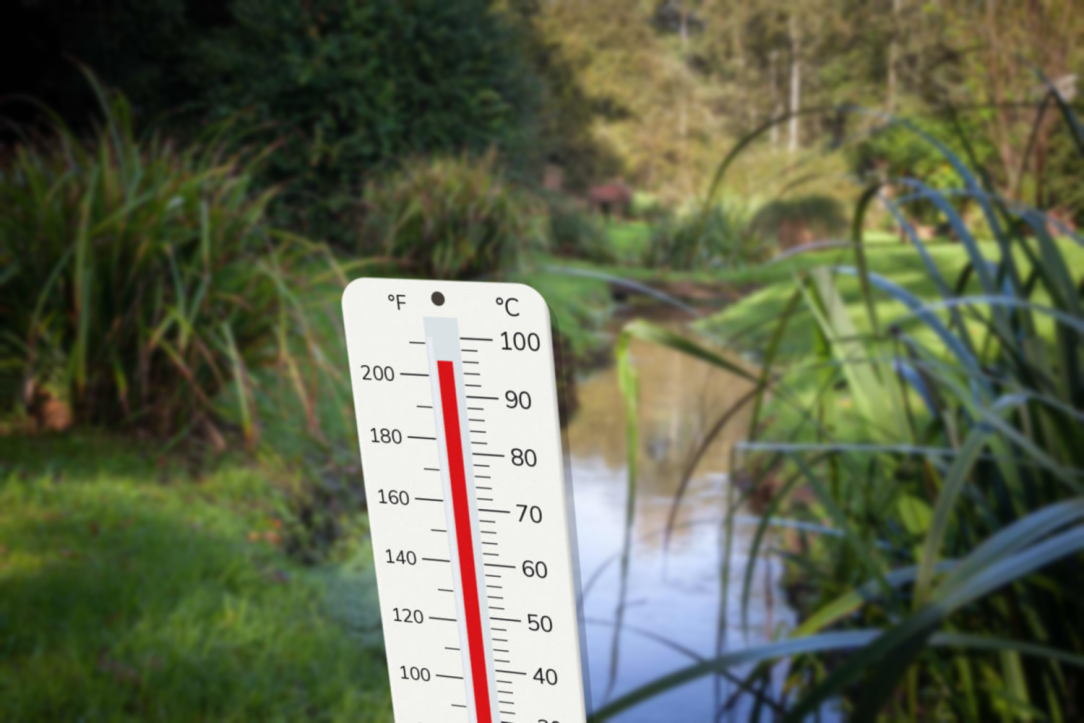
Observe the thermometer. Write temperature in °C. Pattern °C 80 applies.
°C 96
